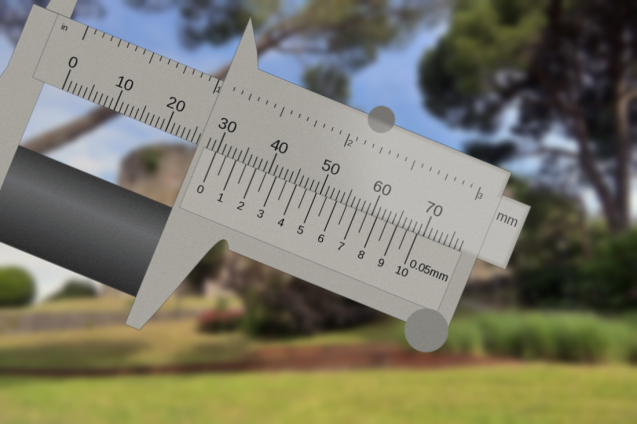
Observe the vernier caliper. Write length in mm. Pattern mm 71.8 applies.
mm 29.8
